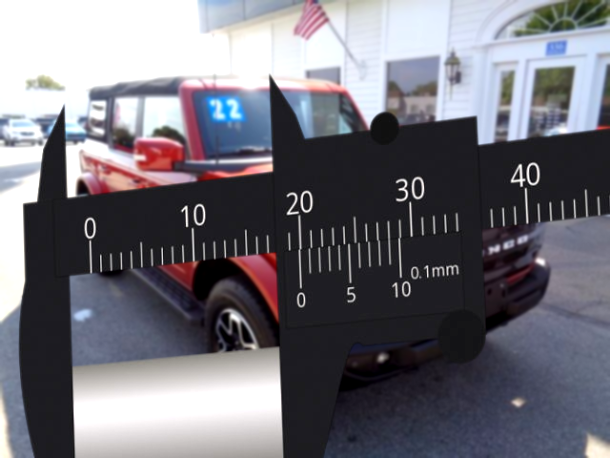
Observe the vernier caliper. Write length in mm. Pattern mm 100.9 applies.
mm 19.9
